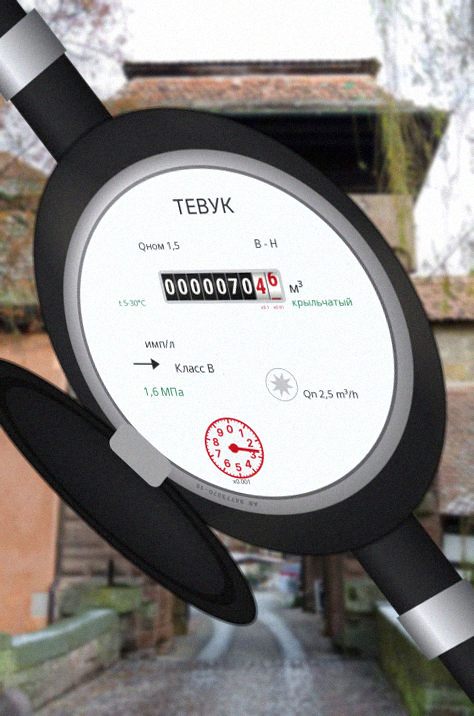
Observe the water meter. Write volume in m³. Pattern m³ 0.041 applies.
m³ 70.462
